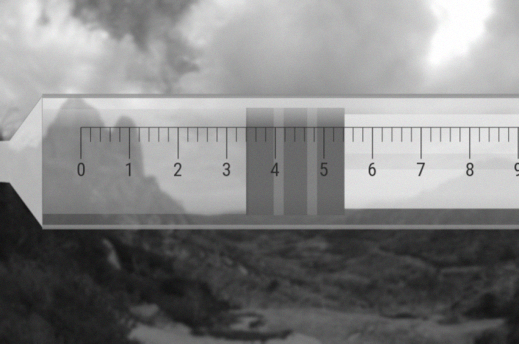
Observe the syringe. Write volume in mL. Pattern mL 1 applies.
mL 3.4
